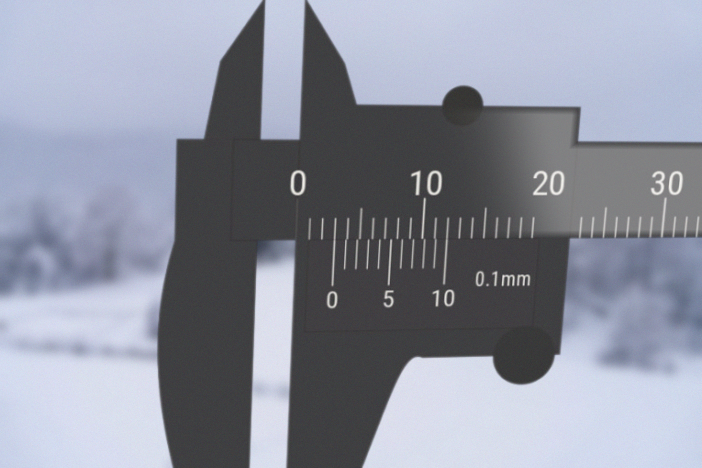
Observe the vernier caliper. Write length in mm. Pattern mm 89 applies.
mm 3.0
